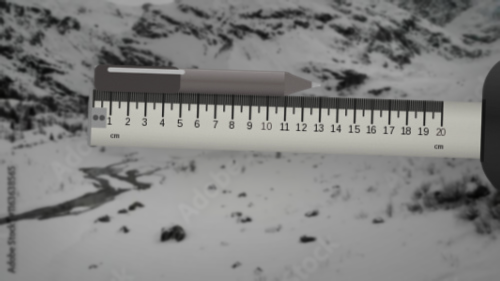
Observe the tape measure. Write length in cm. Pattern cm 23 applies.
cm 13
